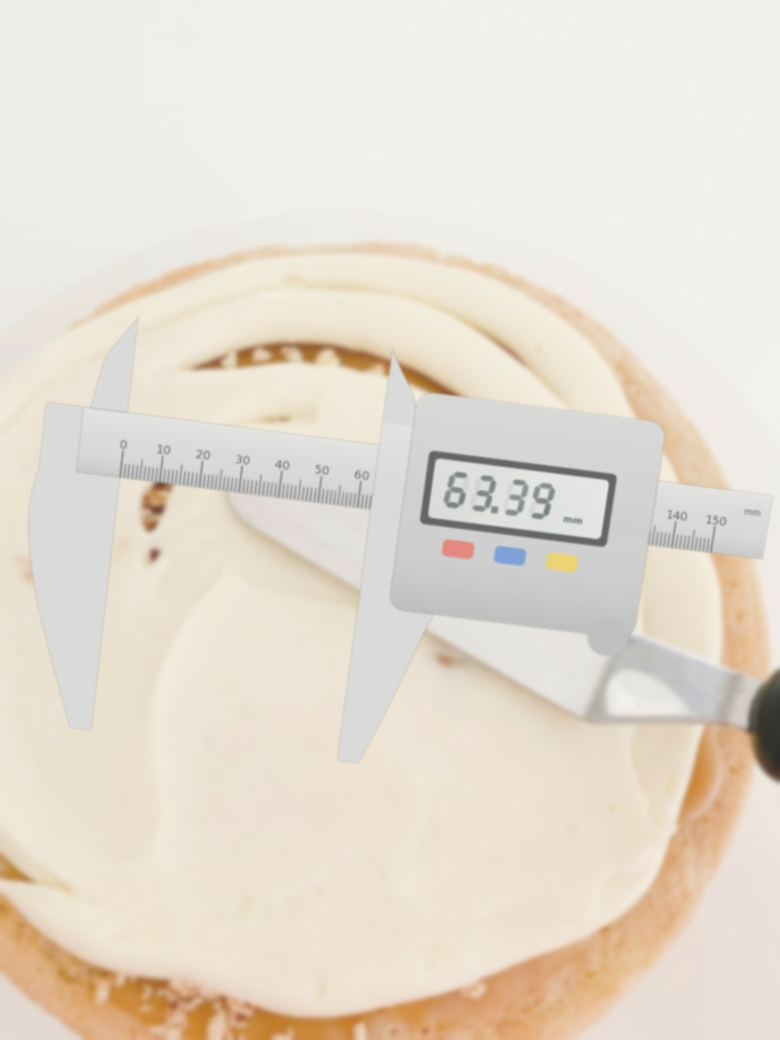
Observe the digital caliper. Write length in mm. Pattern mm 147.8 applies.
mm 63.39
